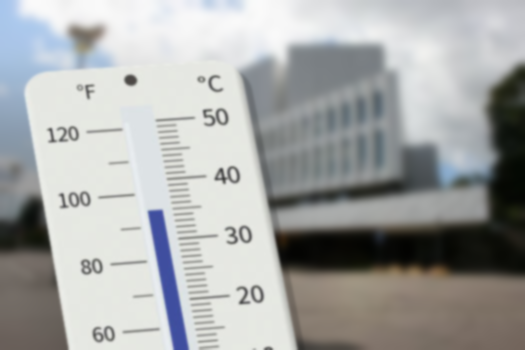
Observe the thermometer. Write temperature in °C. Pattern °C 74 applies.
°C 35
